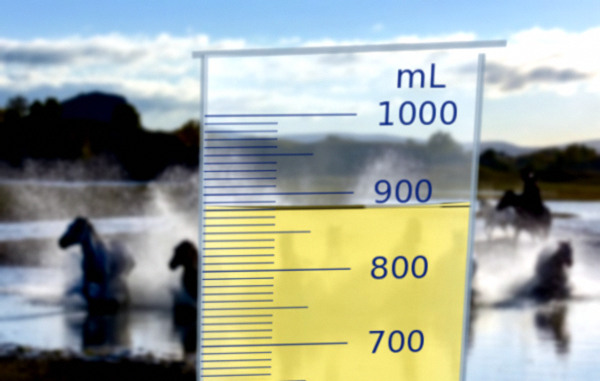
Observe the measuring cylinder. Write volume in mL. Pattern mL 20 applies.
mL 880
